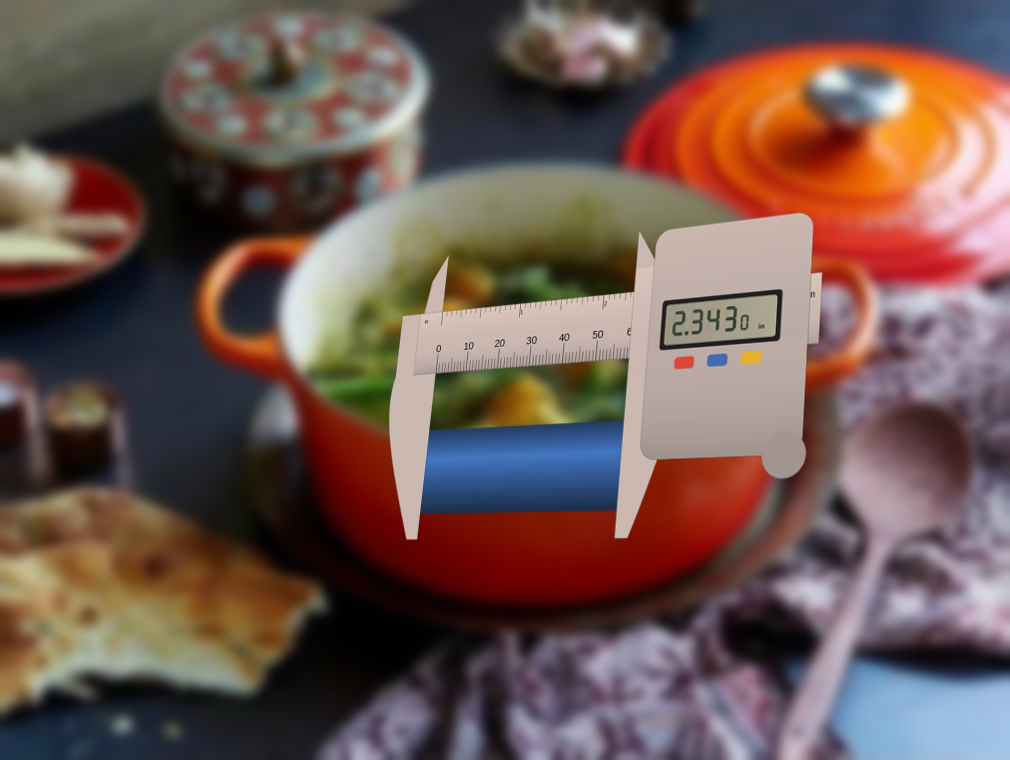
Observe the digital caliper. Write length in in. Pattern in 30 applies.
in 2.3430
